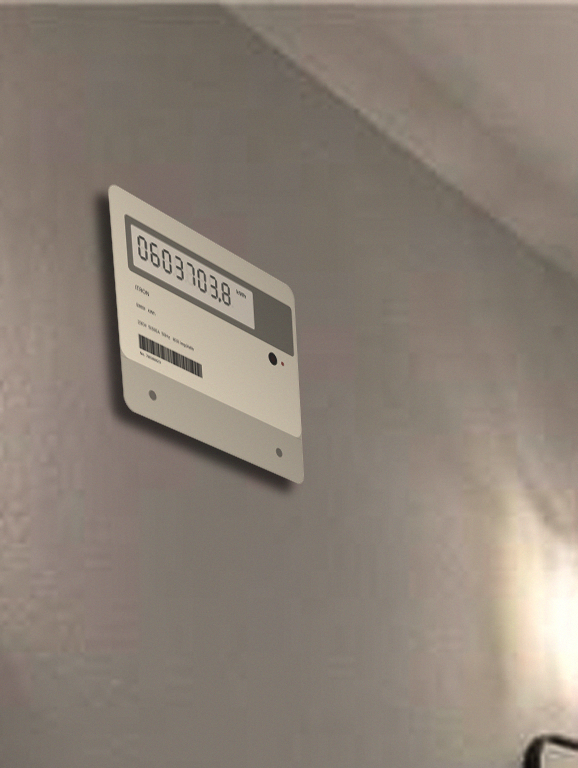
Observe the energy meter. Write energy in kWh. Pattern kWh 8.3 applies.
kWh 603703.8
